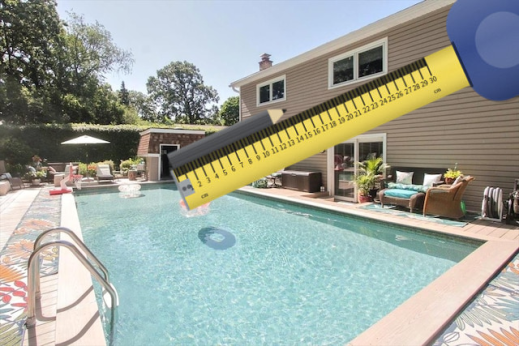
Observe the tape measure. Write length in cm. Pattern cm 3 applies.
cm 14
